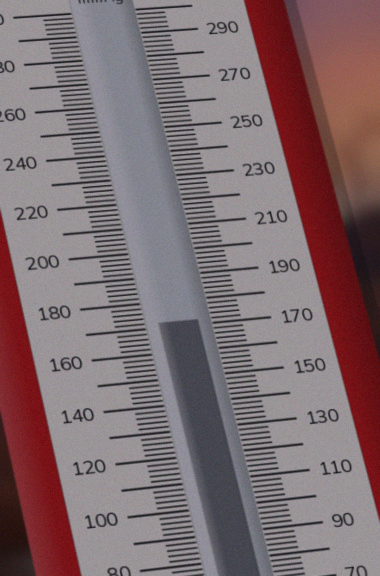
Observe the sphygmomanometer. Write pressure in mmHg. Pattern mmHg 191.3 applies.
mmHg 172
